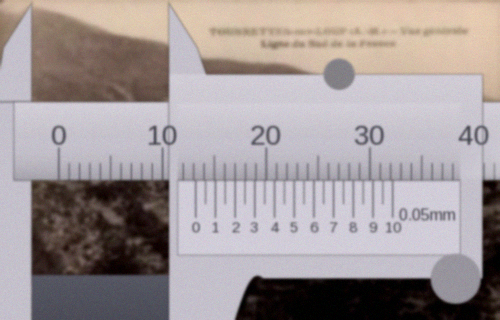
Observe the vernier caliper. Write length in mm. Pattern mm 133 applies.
mm 13.2
